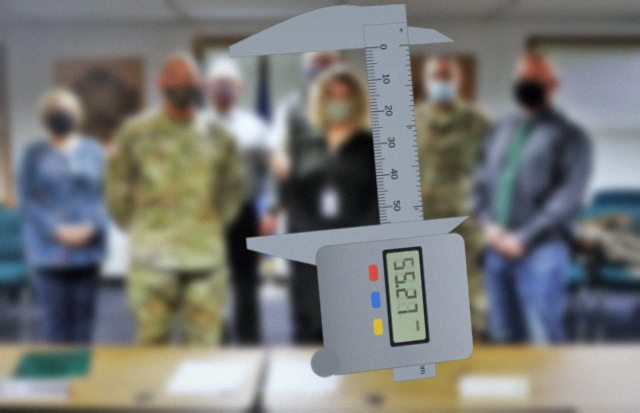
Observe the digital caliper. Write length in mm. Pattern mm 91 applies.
mm 55.27
